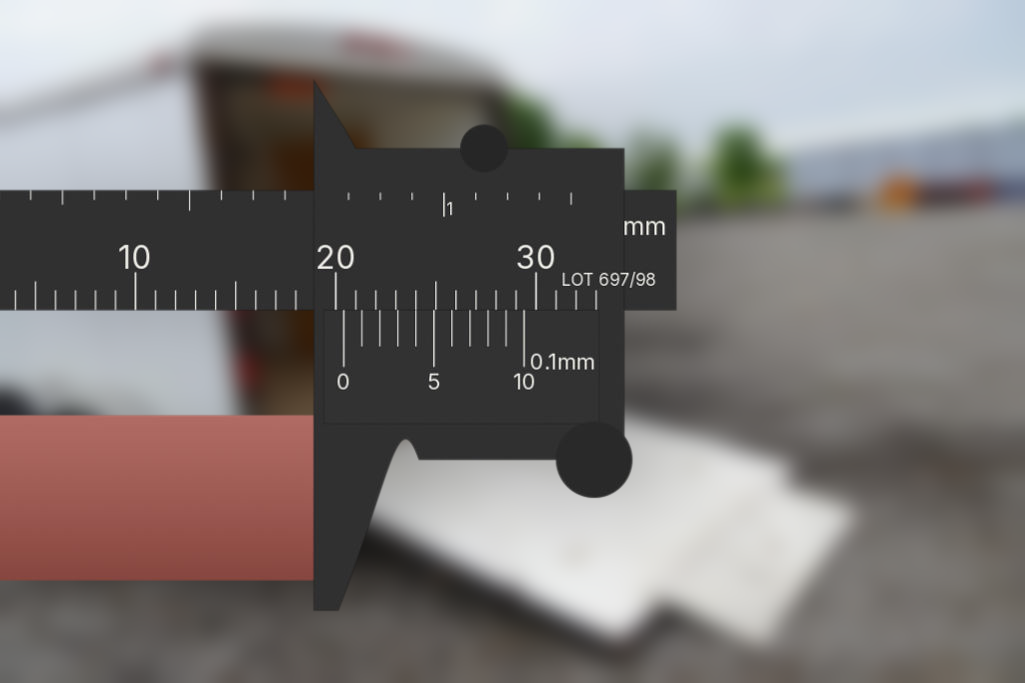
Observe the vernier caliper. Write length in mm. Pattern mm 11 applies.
mm 20.4
